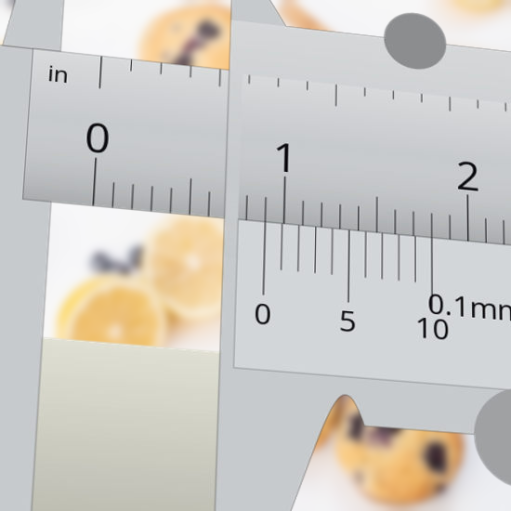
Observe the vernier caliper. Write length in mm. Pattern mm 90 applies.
mm 9.0
